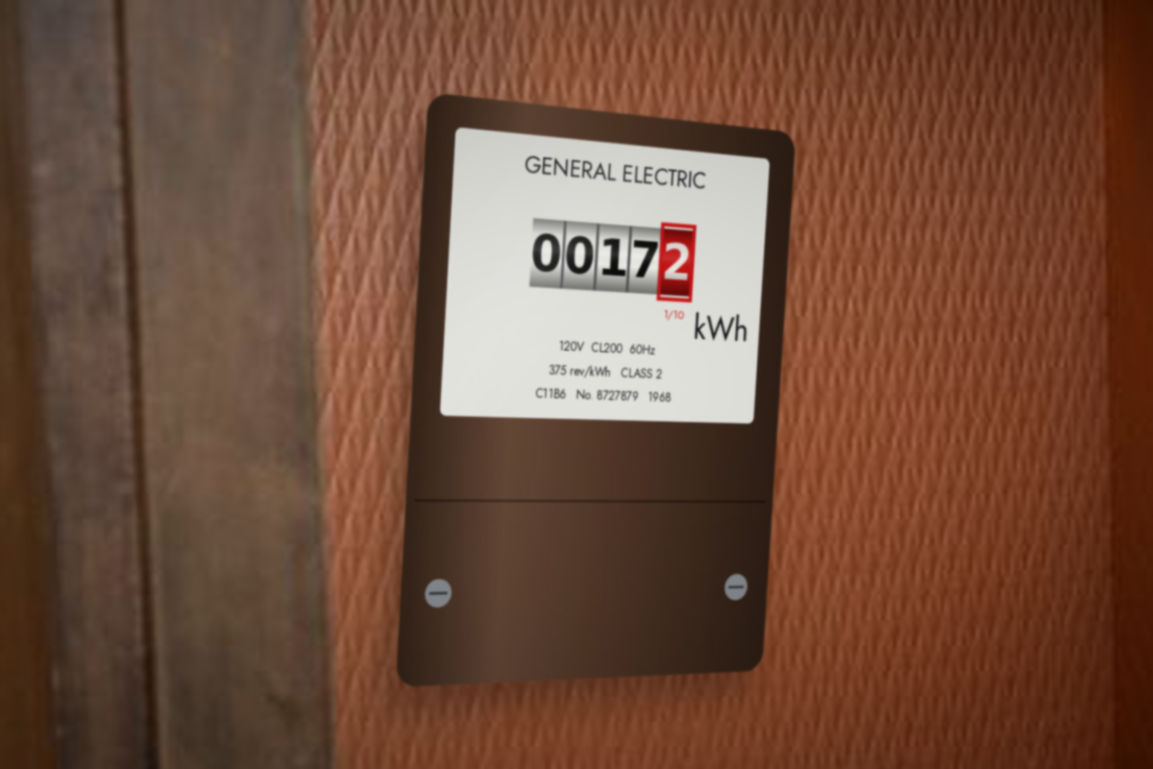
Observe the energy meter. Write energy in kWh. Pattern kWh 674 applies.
kWh 17.2
